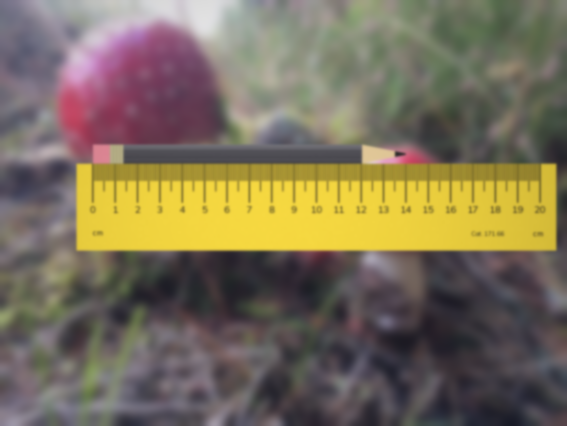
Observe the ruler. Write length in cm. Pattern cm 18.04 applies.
cm 14
